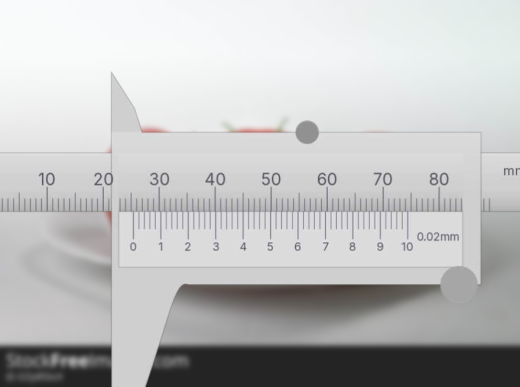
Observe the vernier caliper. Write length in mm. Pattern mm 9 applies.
mm 25.4
